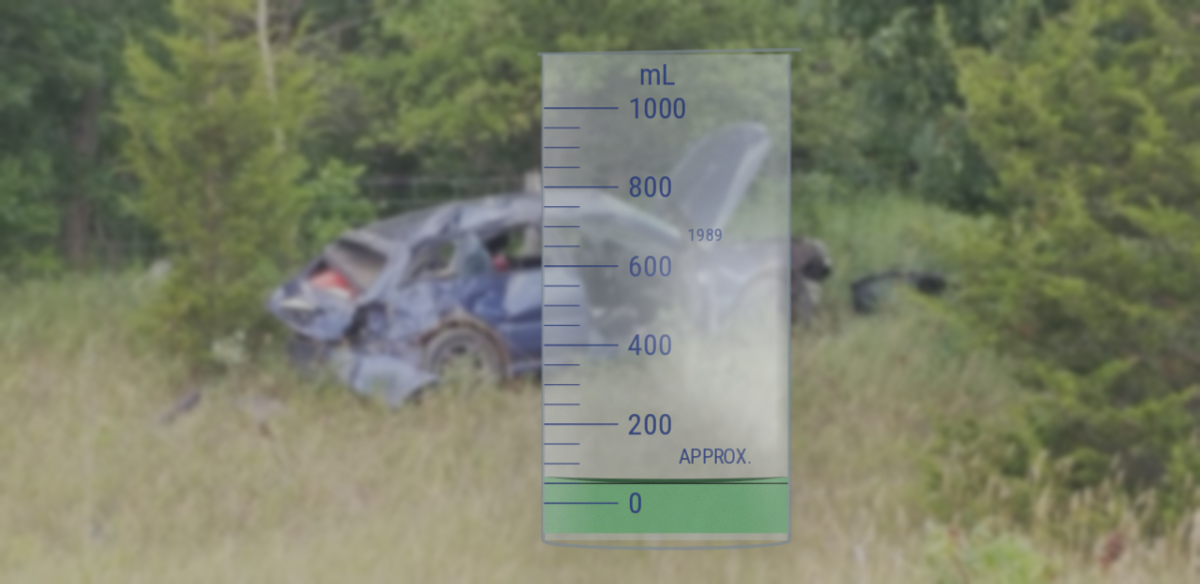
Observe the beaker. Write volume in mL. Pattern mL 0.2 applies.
mL 50
